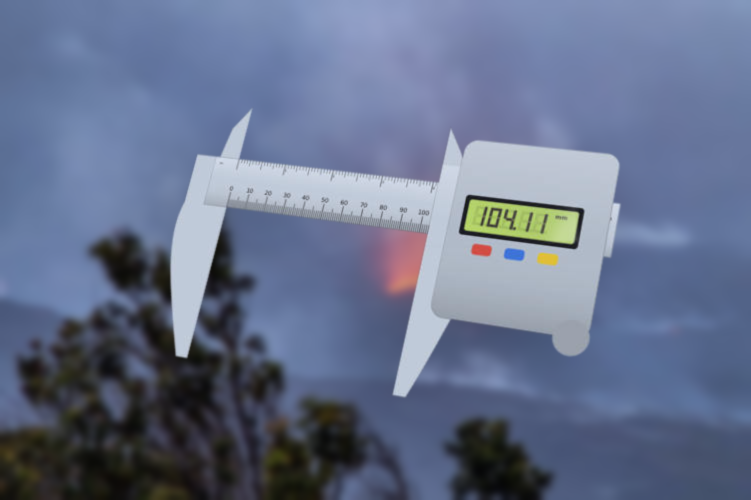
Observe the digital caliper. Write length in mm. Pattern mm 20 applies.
mm 104.11
